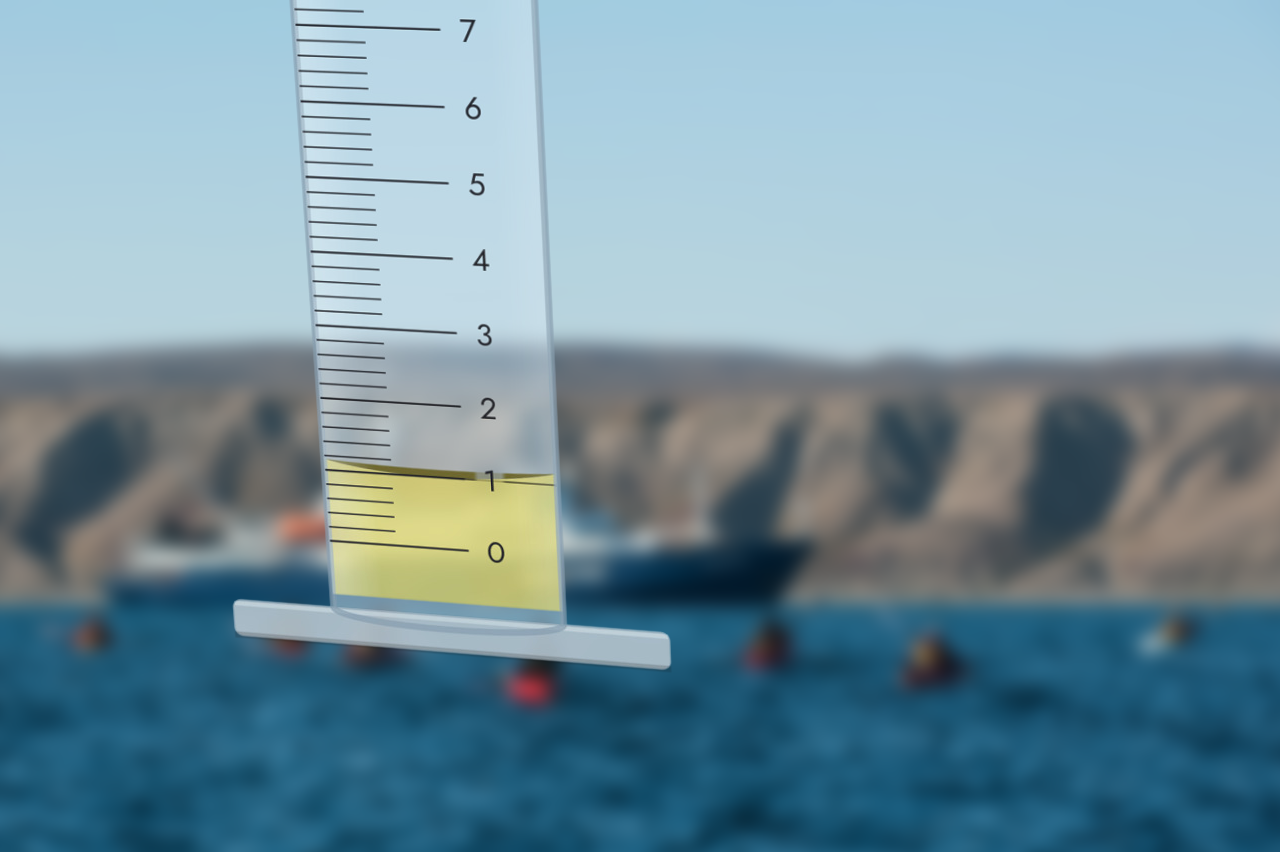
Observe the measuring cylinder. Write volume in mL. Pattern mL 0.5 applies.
mL 1
